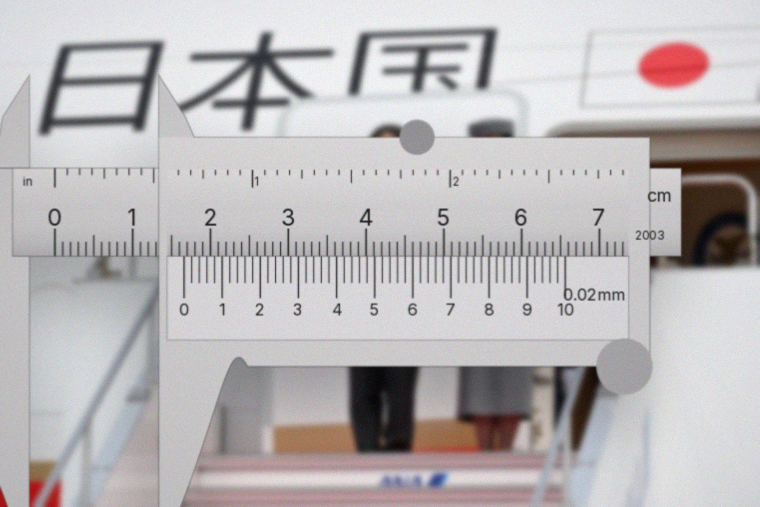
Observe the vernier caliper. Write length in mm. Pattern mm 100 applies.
mm 16.6
